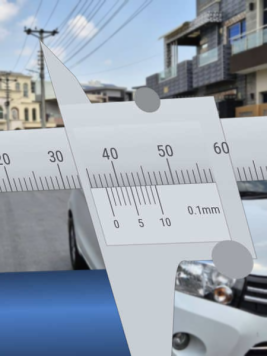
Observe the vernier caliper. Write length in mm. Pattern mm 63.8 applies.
mm 37.6
